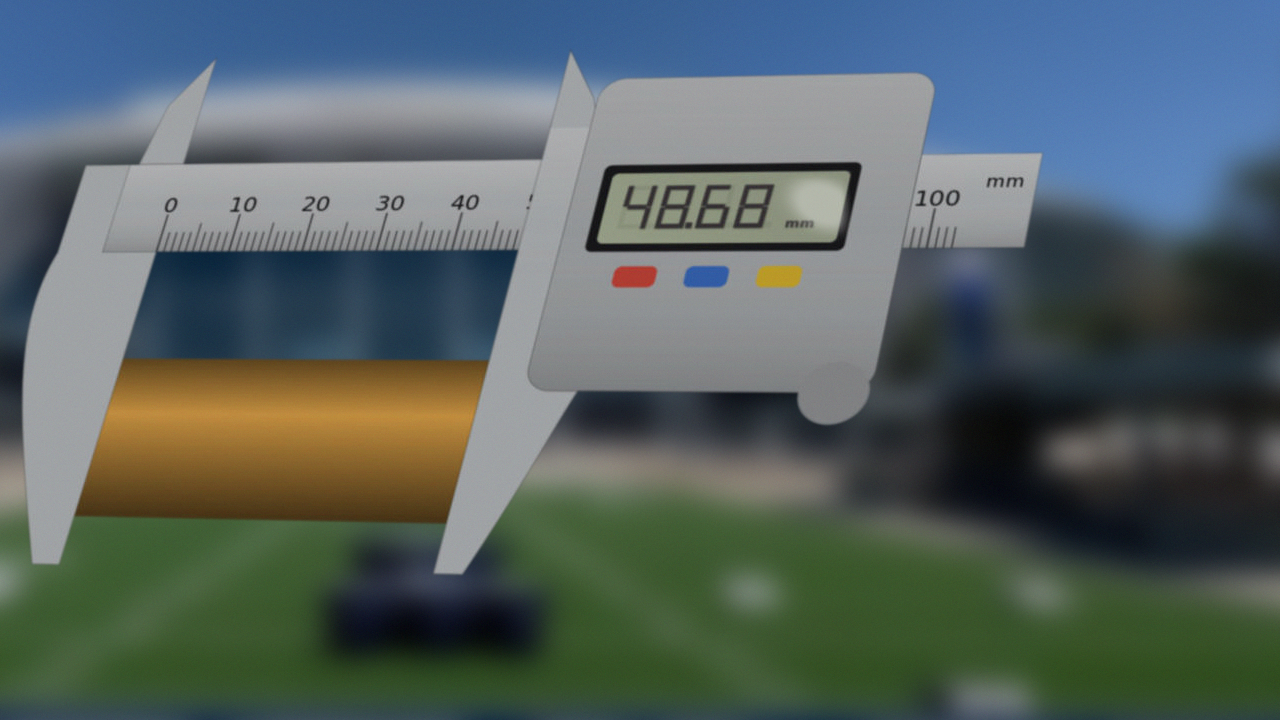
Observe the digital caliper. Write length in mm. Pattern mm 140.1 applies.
mm 48.68
